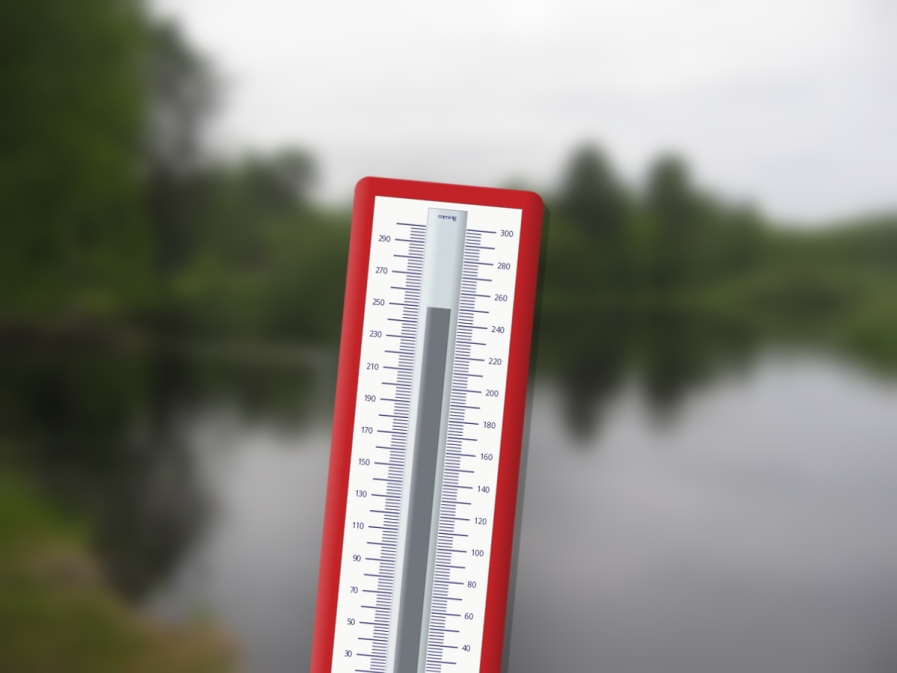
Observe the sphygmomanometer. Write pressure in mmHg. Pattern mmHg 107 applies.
mmHg 250
